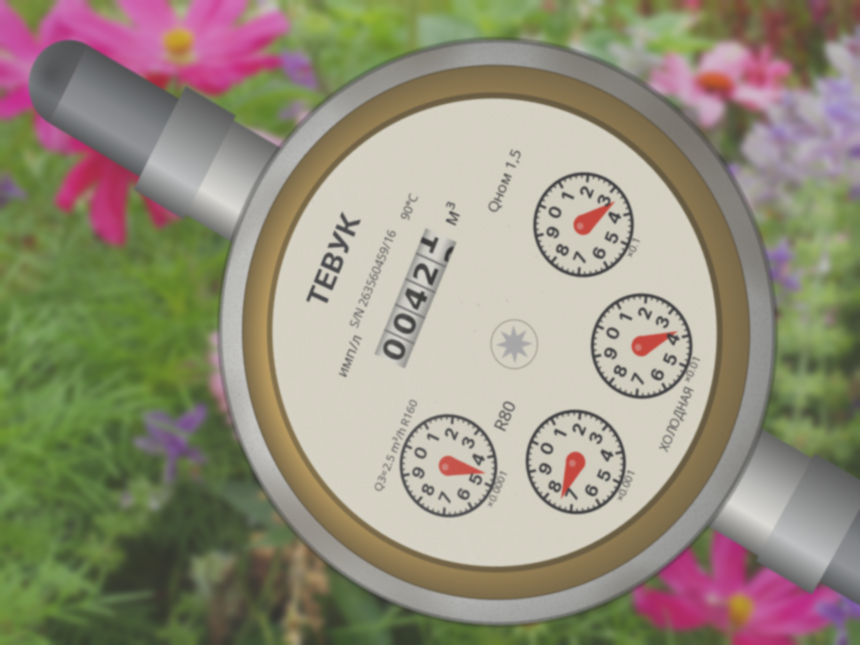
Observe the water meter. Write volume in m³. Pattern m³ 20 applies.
m³ 421.3374
